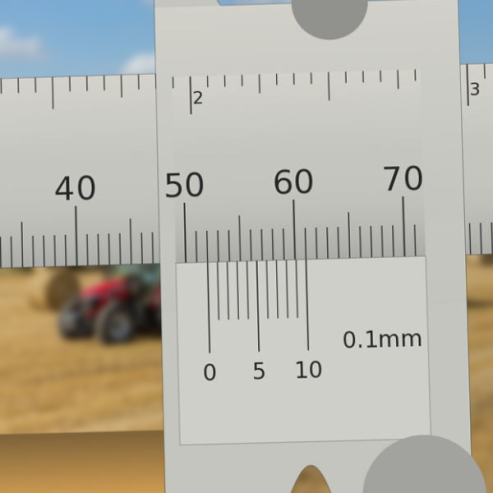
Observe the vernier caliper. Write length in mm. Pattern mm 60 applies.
mm 52.0
